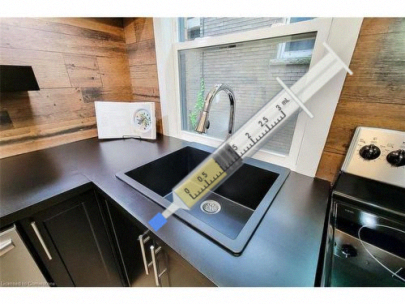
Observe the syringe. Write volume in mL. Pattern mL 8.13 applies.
mL 1
